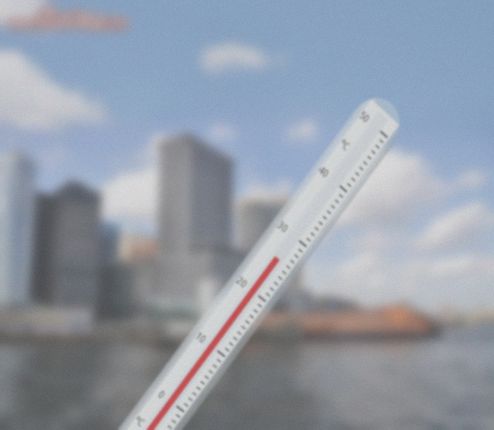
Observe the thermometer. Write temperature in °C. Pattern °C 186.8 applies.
°C 26
